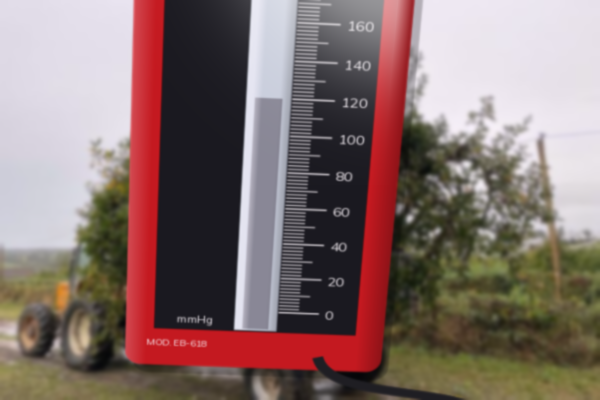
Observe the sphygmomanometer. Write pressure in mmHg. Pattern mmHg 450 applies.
mmHg 120
